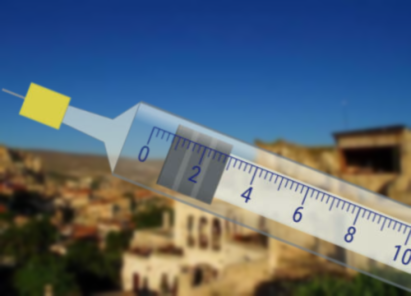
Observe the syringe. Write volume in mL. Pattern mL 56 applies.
mL 0.8
